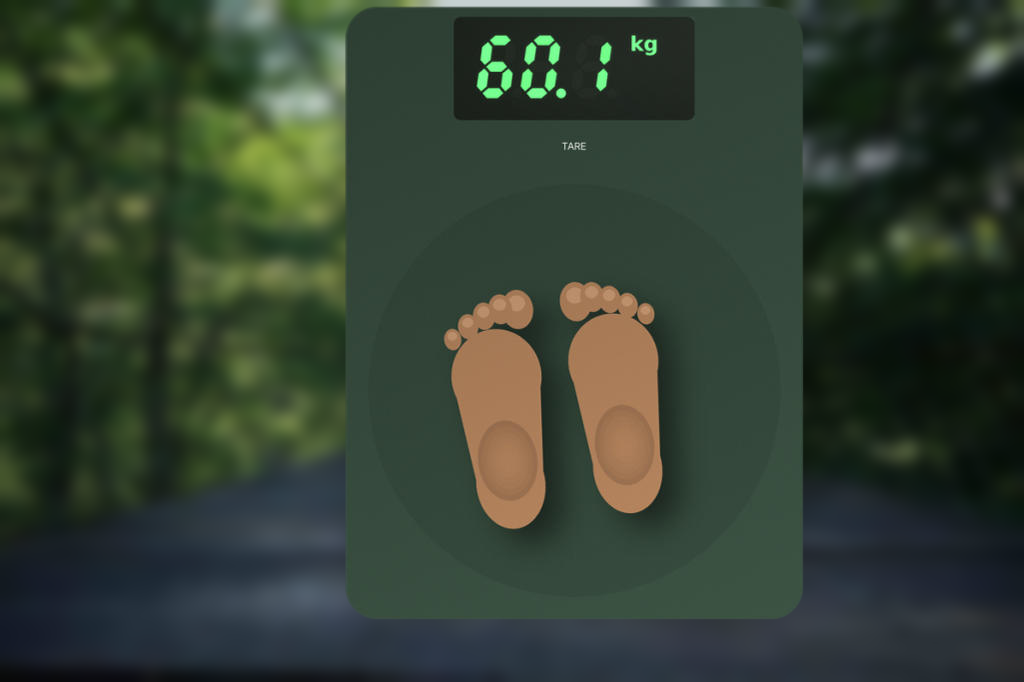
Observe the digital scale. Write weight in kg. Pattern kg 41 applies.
kg 60.1
